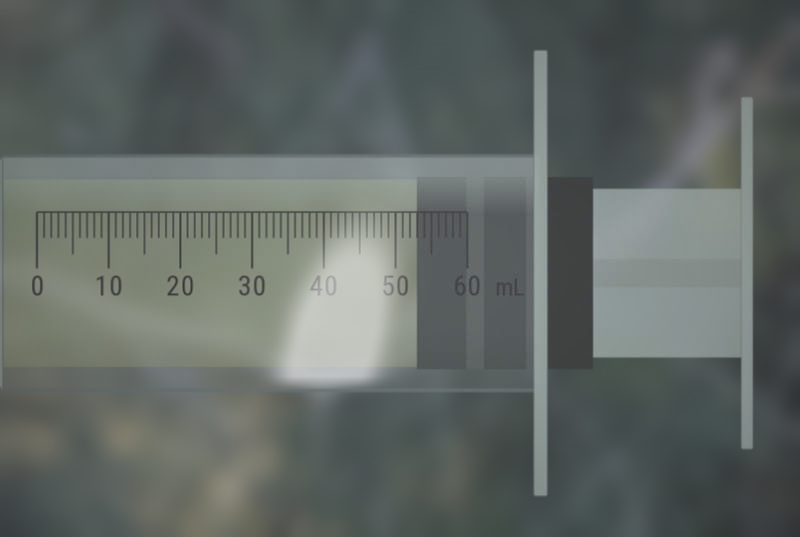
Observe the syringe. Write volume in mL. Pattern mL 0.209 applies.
mL 53
